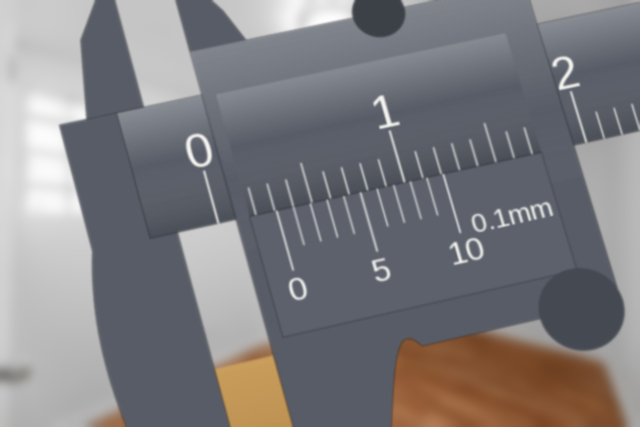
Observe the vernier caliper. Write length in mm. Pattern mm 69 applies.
mm 3.1
